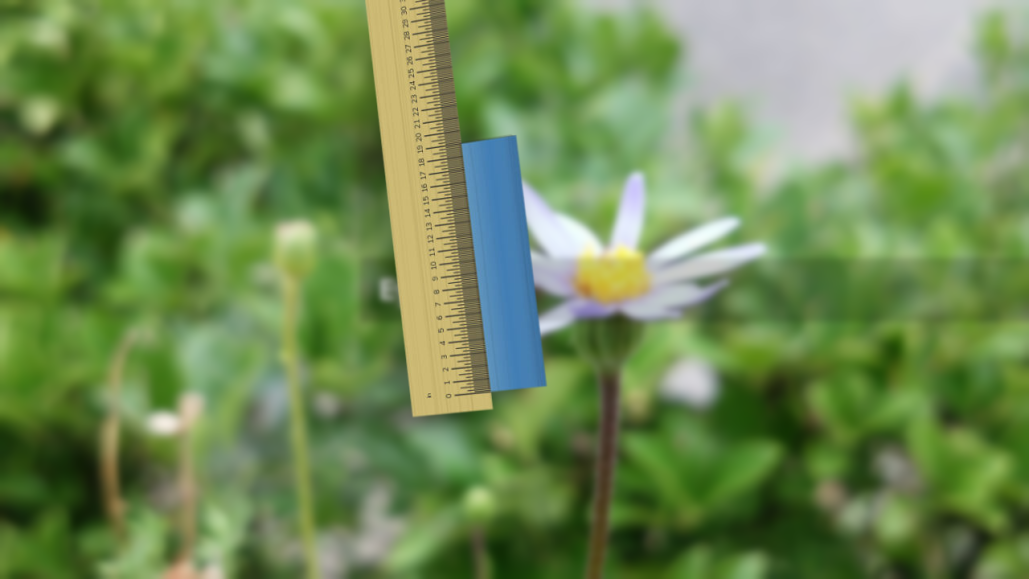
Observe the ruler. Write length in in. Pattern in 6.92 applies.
in 19
